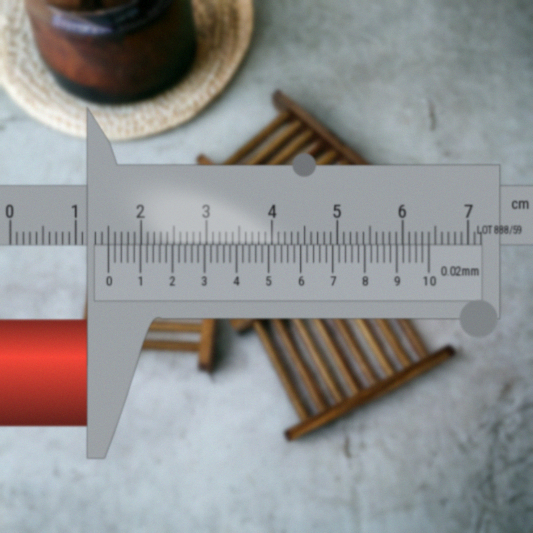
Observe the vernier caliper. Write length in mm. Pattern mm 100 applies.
mm 15.0
